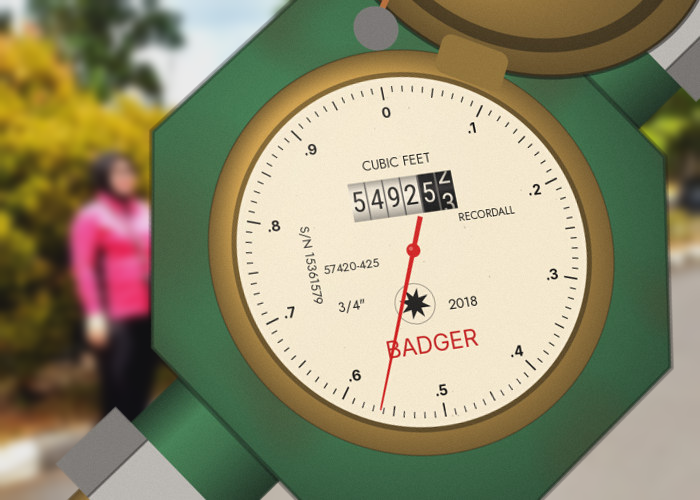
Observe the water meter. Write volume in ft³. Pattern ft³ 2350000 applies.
ft³ 549252.56
